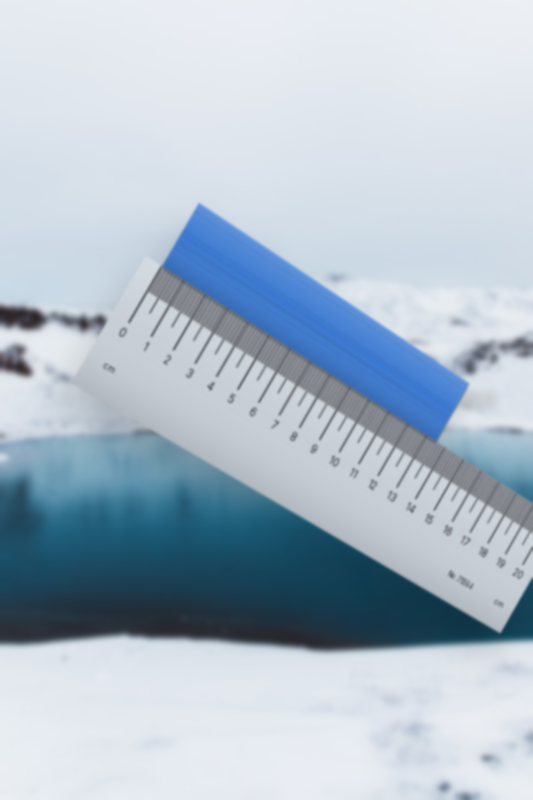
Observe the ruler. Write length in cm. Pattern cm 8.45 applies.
cm 13.5
